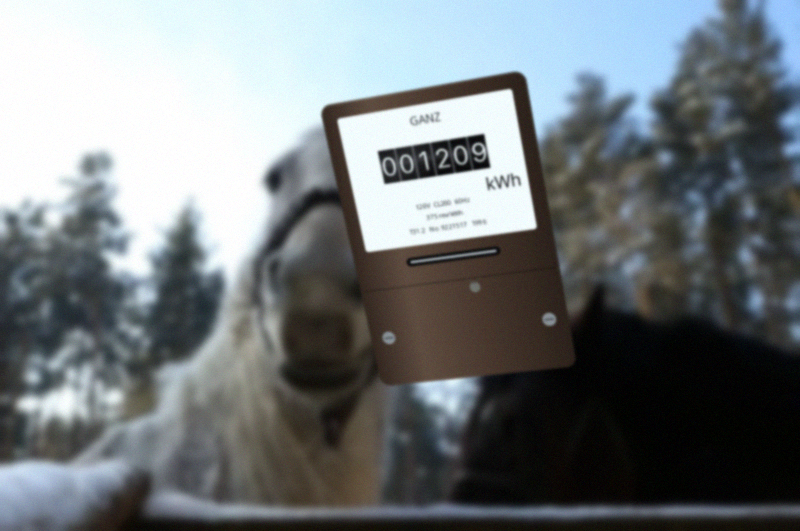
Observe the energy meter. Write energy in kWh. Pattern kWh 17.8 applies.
kWh 1209
